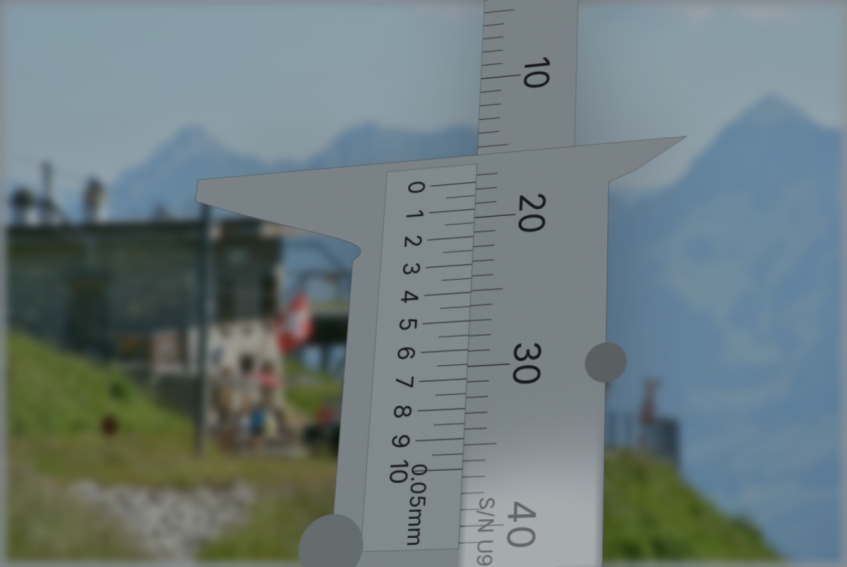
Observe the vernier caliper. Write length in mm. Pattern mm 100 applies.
mm 17.5
